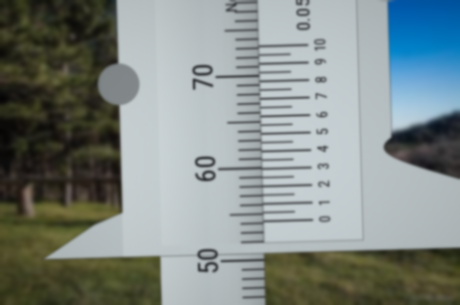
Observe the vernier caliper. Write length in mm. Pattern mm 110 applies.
mm 54.2
